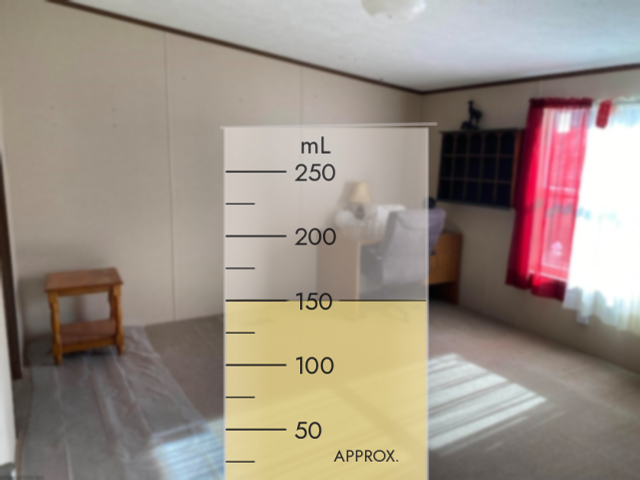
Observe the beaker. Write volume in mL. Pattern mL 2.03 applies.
mL 150
